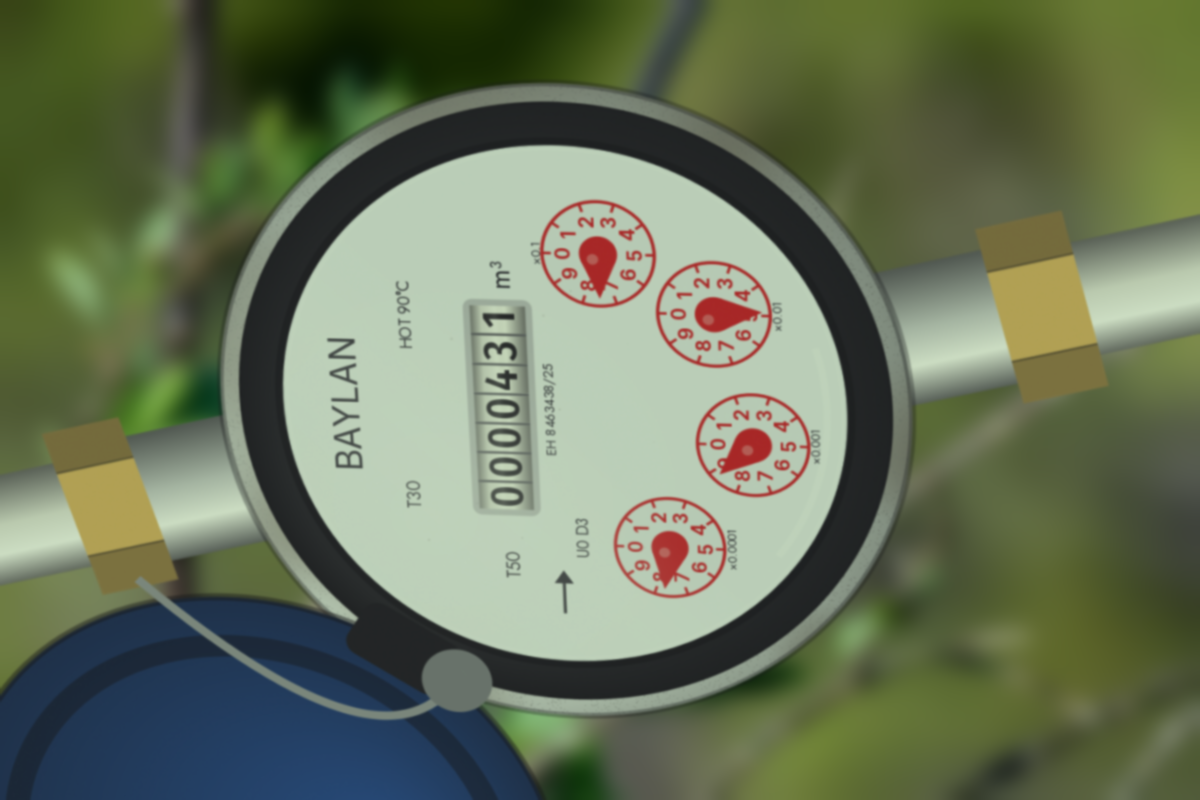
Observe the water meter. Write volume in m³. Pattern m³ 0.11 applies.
m³ 431.7487
